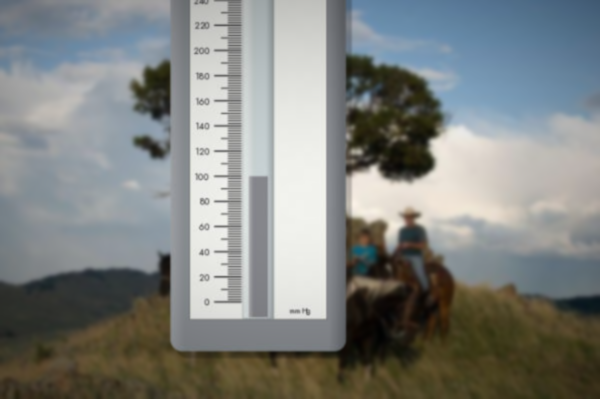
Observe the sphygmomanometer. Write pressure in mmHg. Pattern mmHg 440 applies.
mmHg 100
